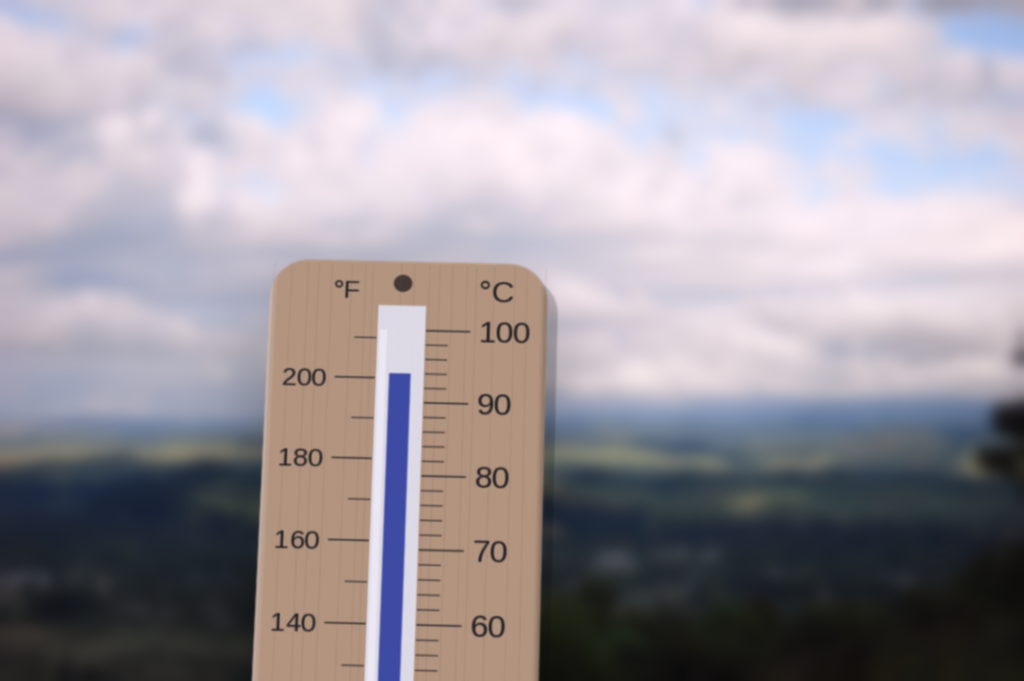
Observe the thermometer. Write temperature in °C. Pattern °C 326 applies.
°C 94
